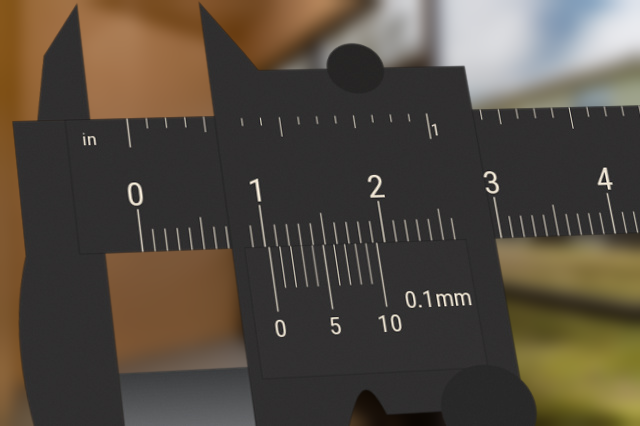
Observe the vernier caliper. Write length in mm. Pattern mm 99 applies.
mm 10.3
